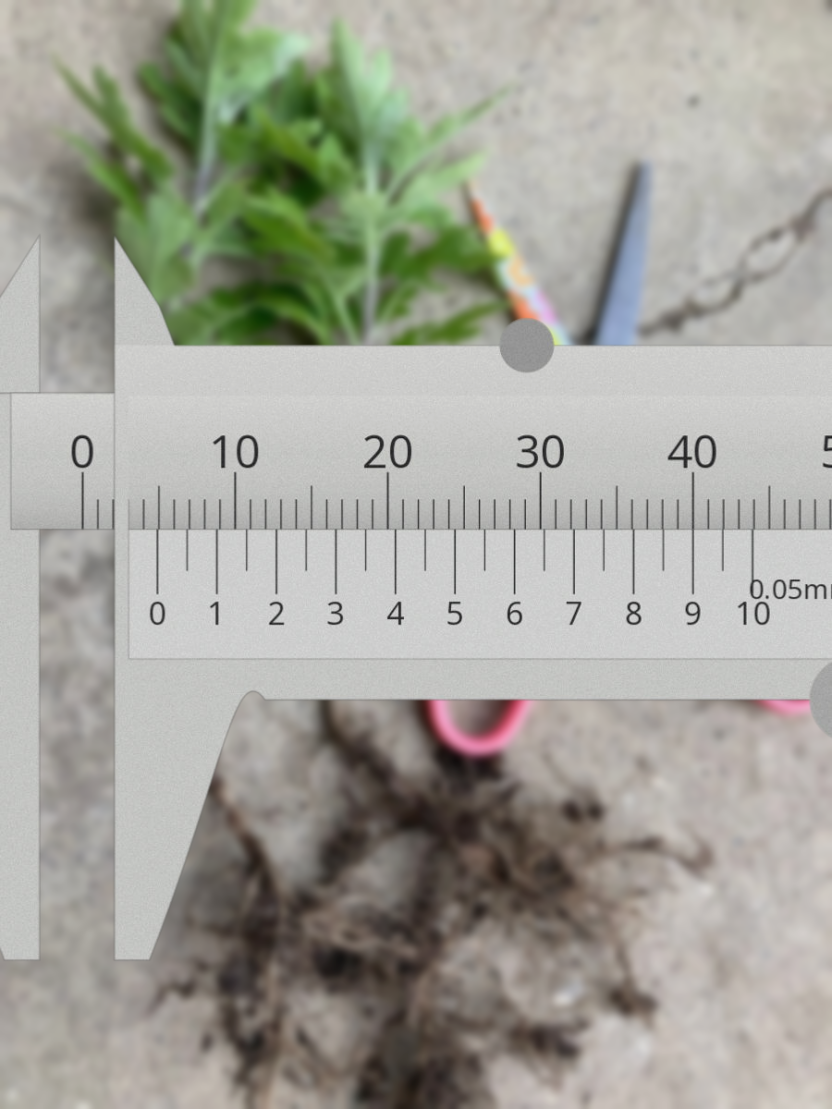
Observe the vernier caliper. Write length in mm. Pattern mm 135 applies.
mm 4.9
